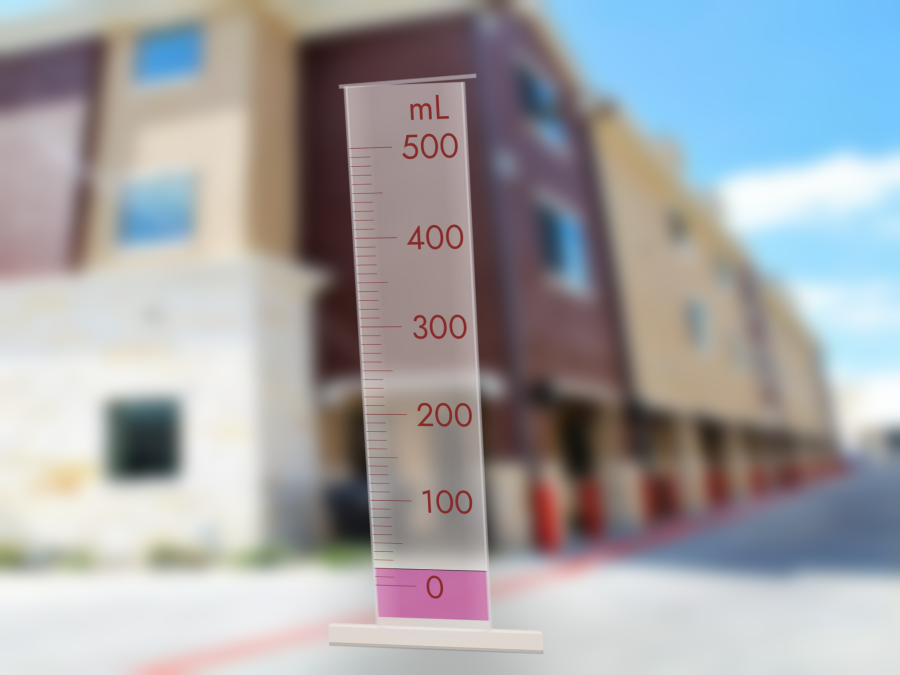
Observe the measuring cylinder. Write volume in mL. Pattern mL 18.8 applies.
mL 20
